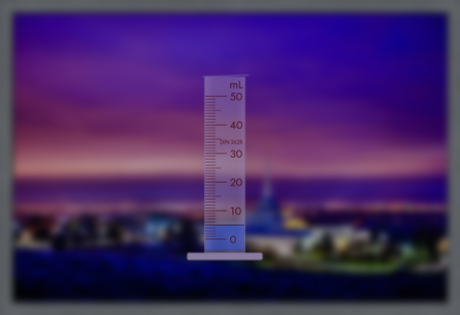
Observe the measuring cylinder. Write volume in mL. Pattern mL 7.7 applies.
mL 5
